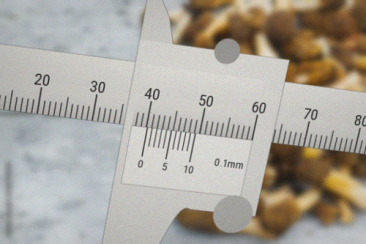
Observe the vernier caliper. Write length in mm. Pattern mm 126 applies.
mm 40.2
